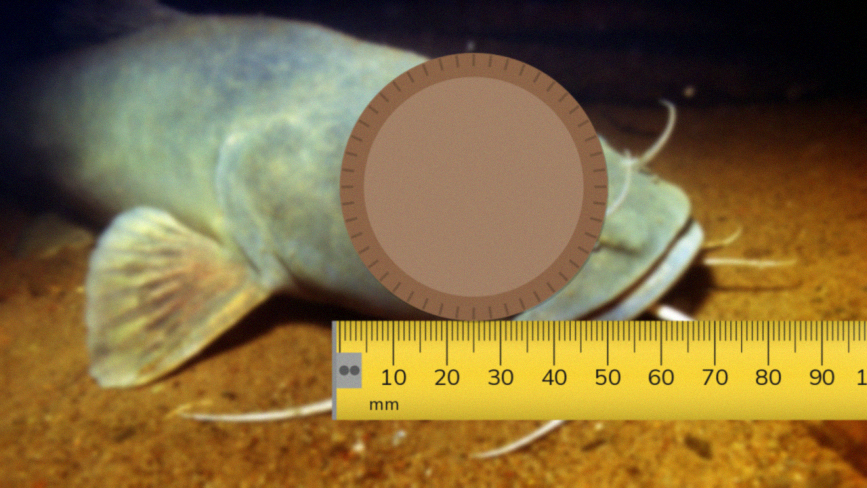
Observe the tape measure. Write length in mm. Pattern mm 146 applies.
mm 50
